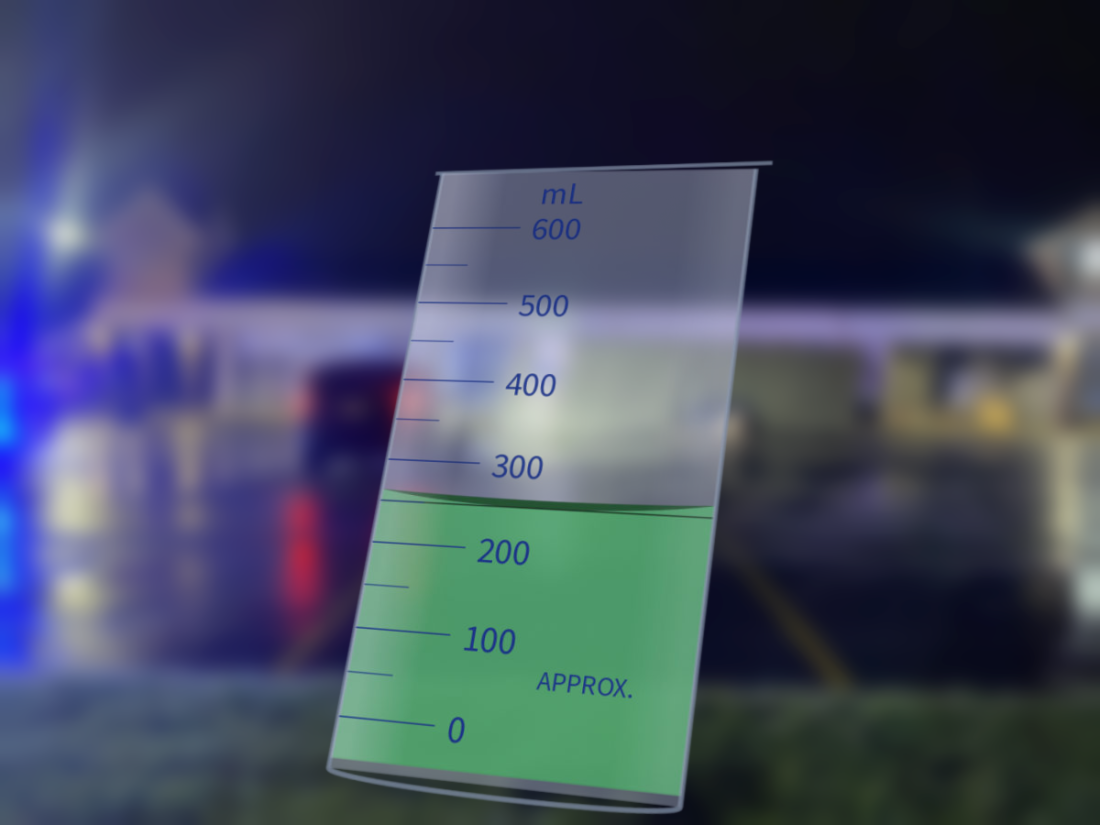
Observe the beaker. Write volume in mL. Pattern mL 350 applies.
mL 250
